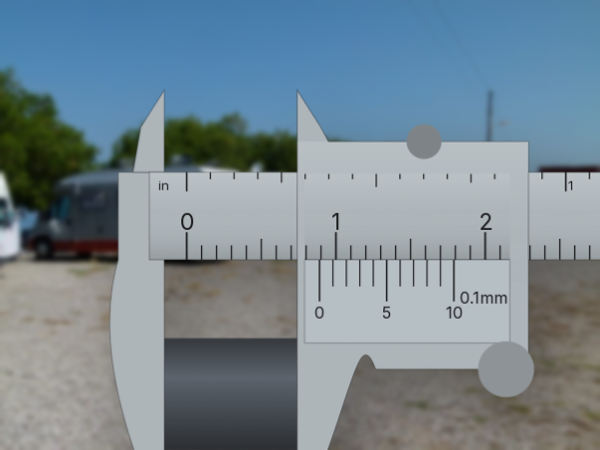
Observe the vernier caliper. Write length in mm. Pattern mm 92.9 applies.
mm 8.9
